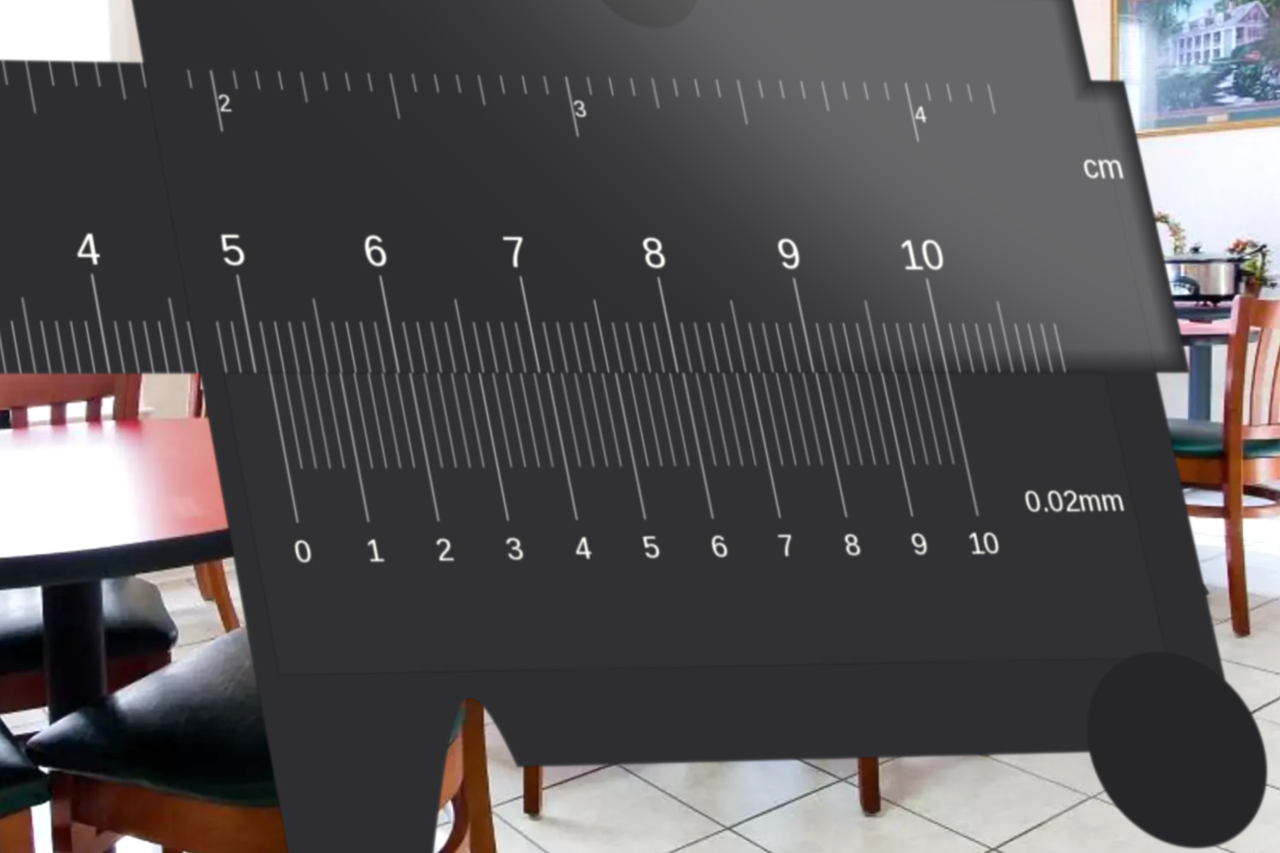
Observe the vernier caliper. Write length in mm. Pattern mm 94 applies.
mm 51.0
